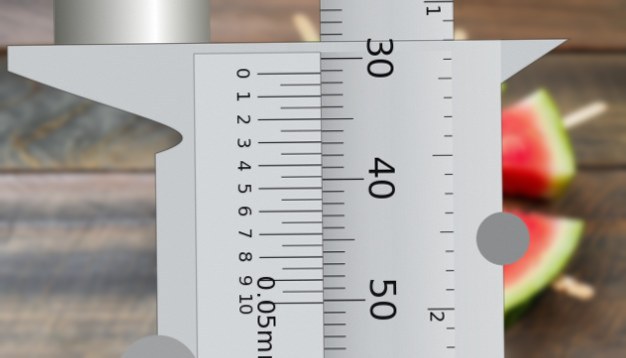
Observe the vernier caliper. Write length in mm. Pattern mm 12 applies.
mm 31.2
